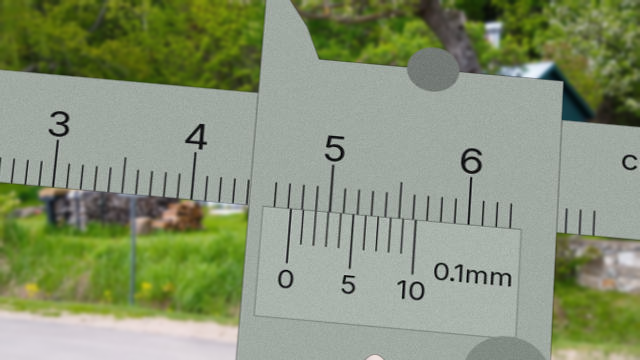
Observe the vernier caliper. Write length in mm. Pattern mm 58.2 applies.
mm 47.2
